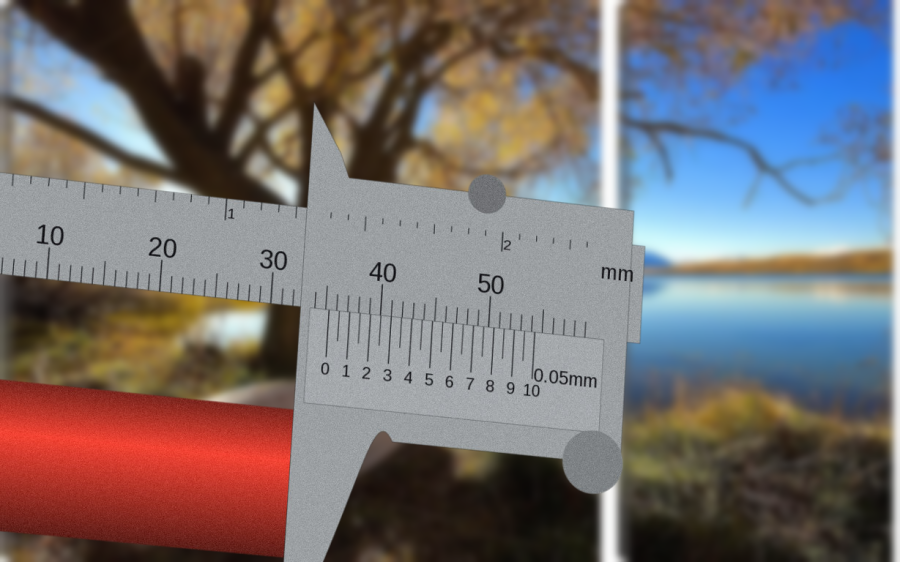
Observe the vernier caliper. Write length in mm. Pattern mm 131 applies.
mm 35.3
